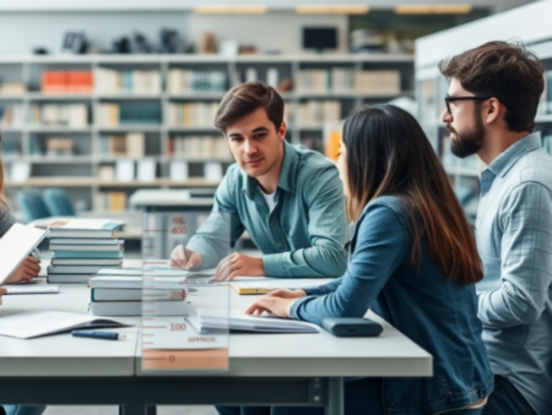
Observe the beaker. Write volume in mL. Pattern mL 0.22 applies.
mL 25
